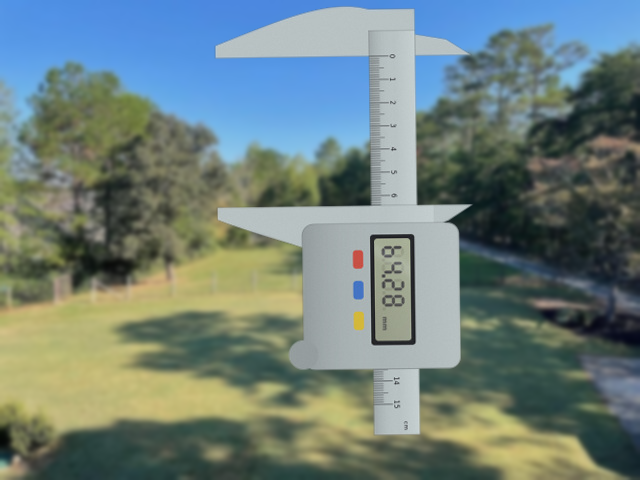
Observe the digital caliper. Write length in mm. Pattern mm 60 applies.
mm 64.28
